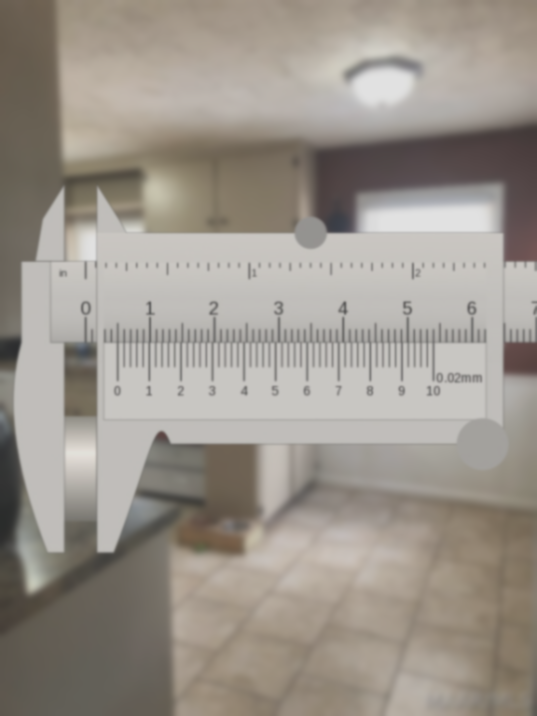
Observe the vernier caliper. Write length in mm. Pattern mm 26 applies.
mm 5.0
